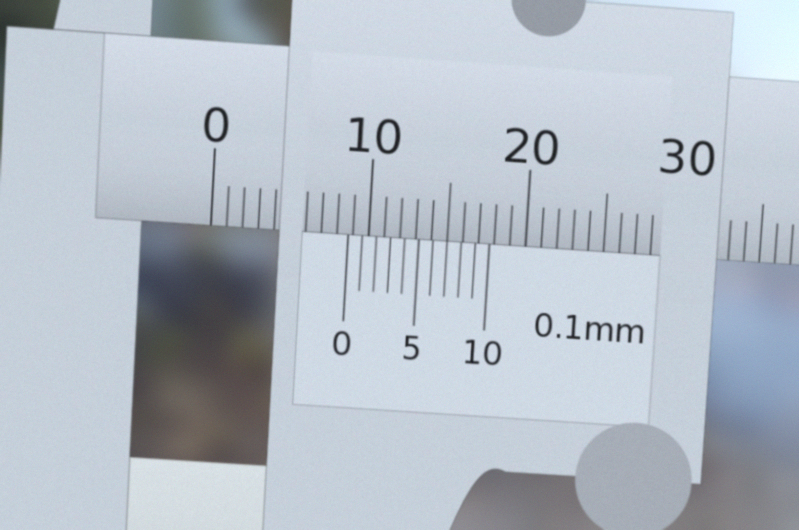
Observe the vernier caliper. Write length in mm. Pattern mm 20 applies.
mm 8.7
